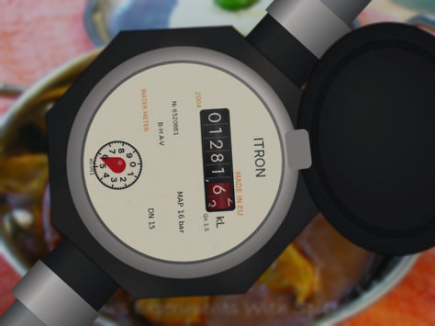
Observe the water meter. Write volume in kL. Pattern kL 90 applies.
kL 1281.625
